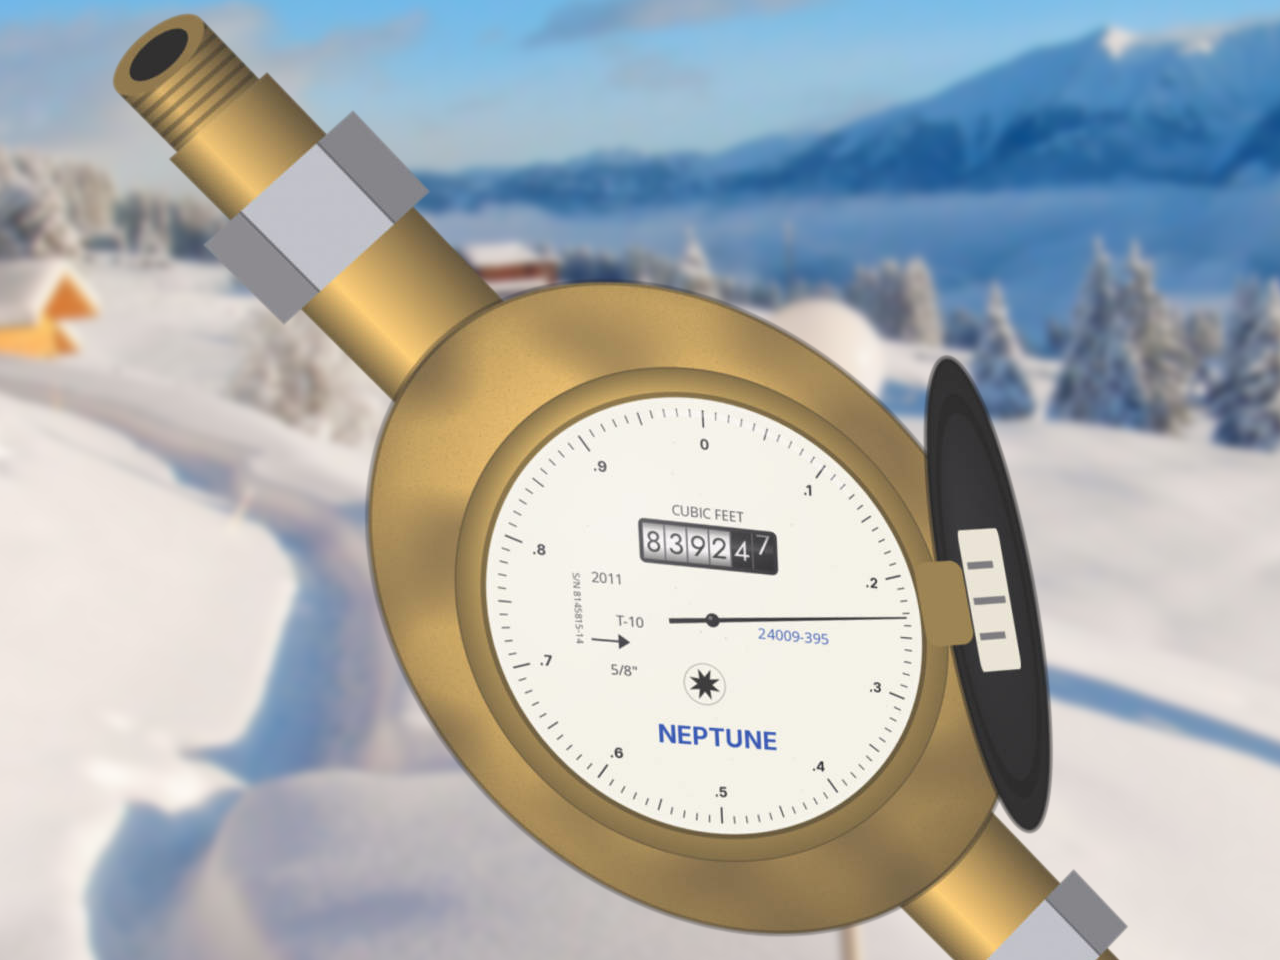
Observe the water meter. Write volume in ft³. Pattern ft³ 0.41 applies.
ft³ 839247.23
